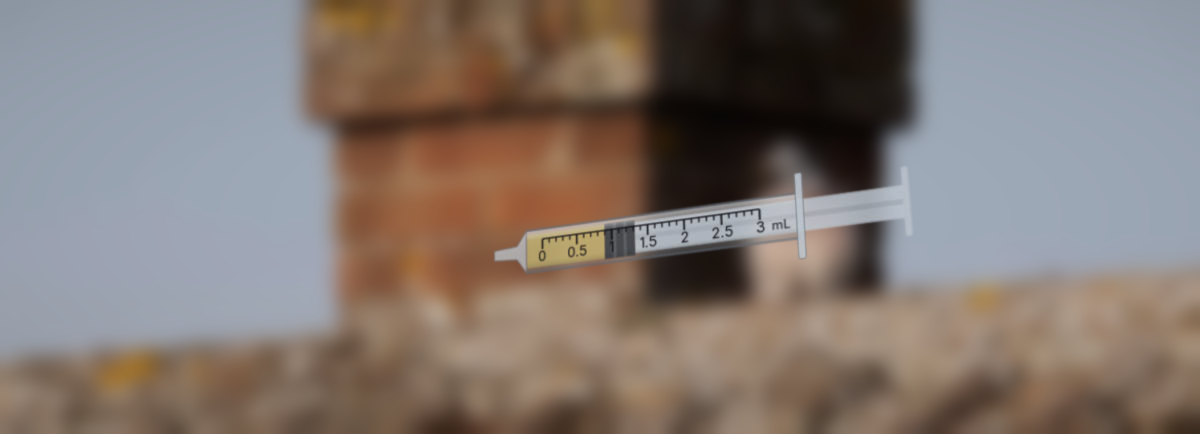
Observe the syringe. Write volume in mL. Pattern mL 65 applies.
mL 0.9
